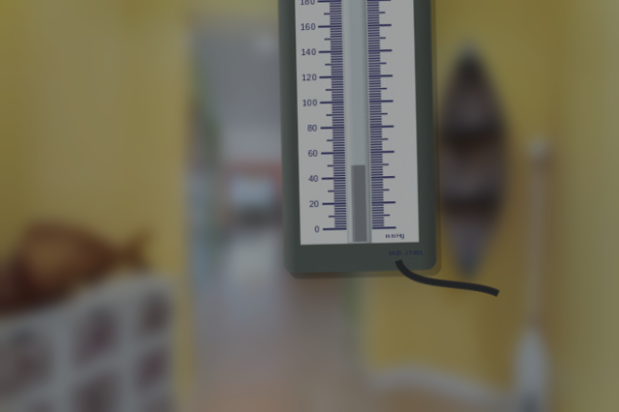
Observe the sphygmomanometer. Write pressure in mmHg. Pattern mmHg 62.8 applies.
mmHg 50
